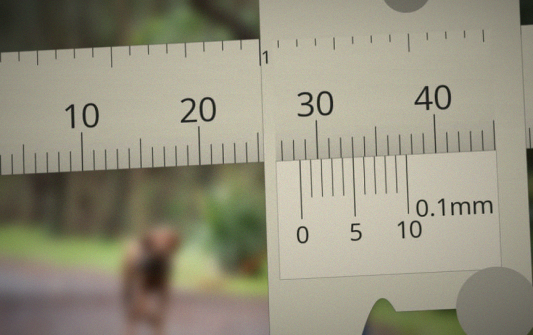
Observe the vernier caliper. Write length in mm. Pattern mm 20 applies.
mm 28.5
